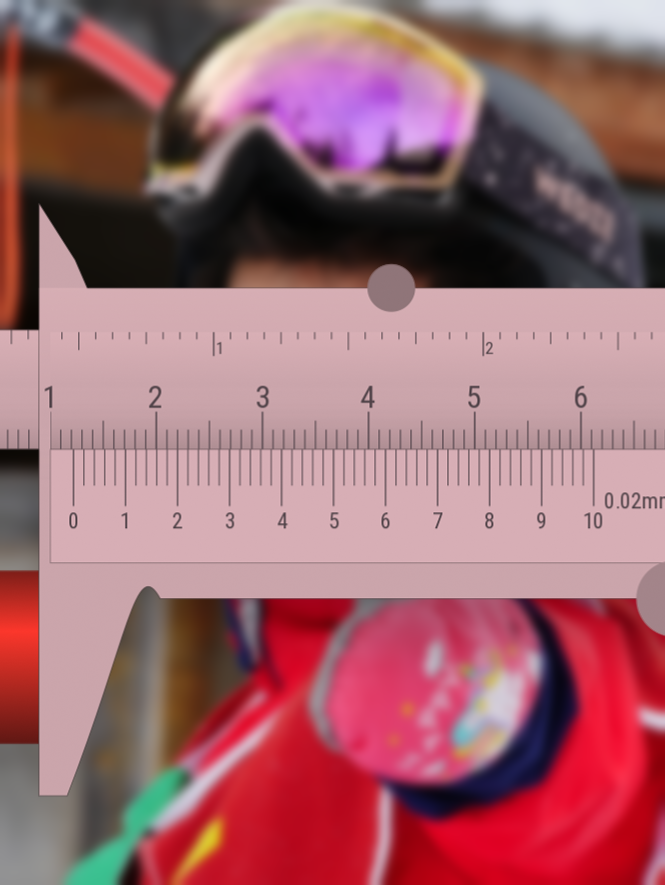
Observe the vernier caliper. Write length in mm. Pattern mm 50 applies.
mm 12.2
